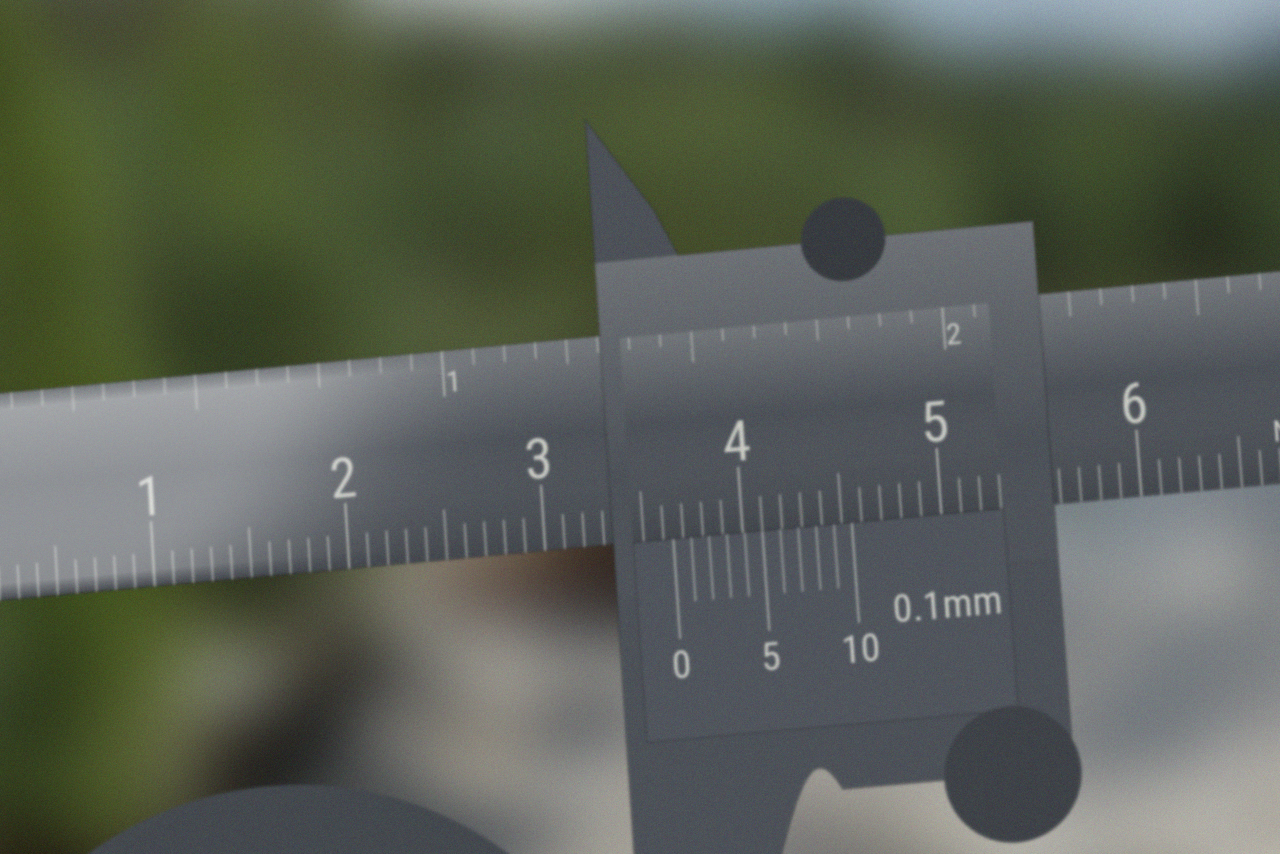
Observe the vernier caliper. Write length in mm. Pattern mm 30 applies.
mm 36.5
